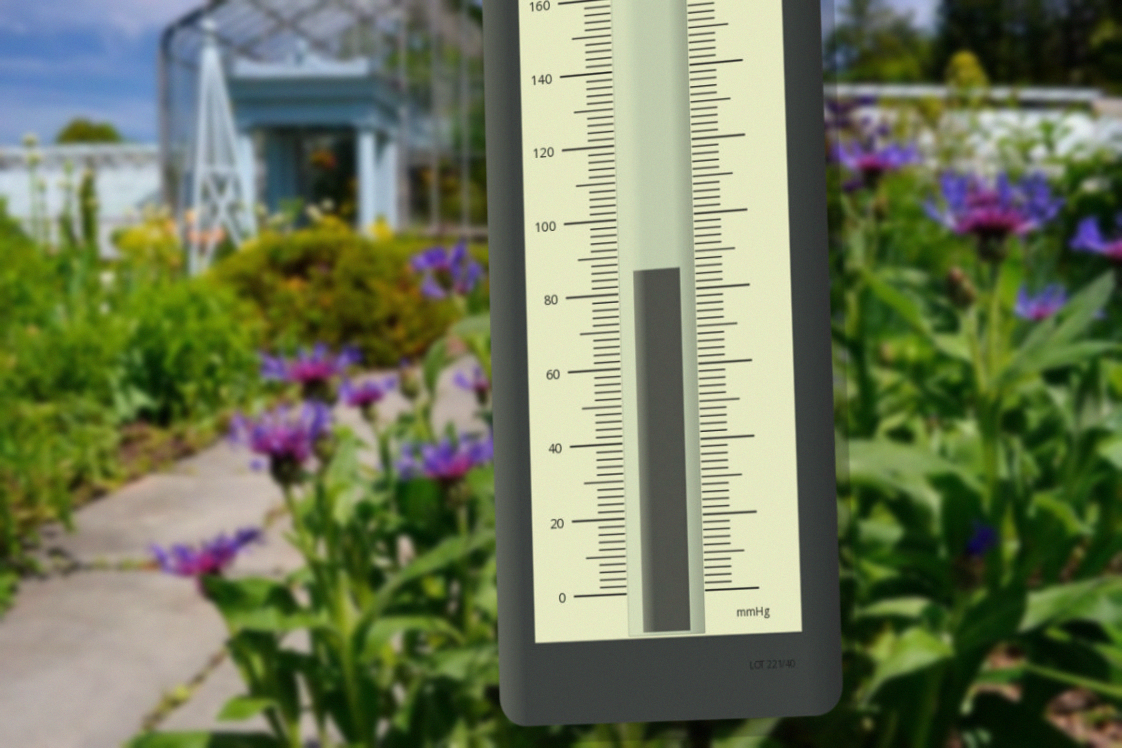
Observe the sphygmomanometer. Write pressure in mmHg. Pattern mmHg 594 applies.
mmHg 86
